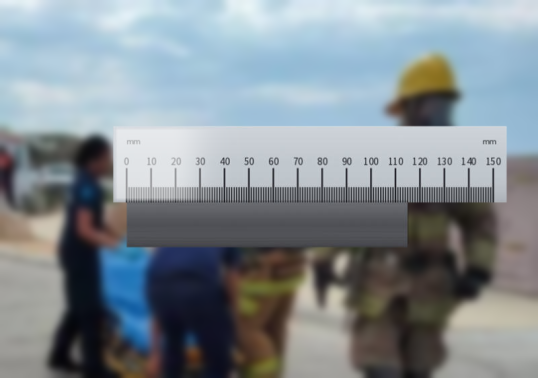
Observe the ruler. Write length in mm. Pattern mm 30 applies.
mm 115
